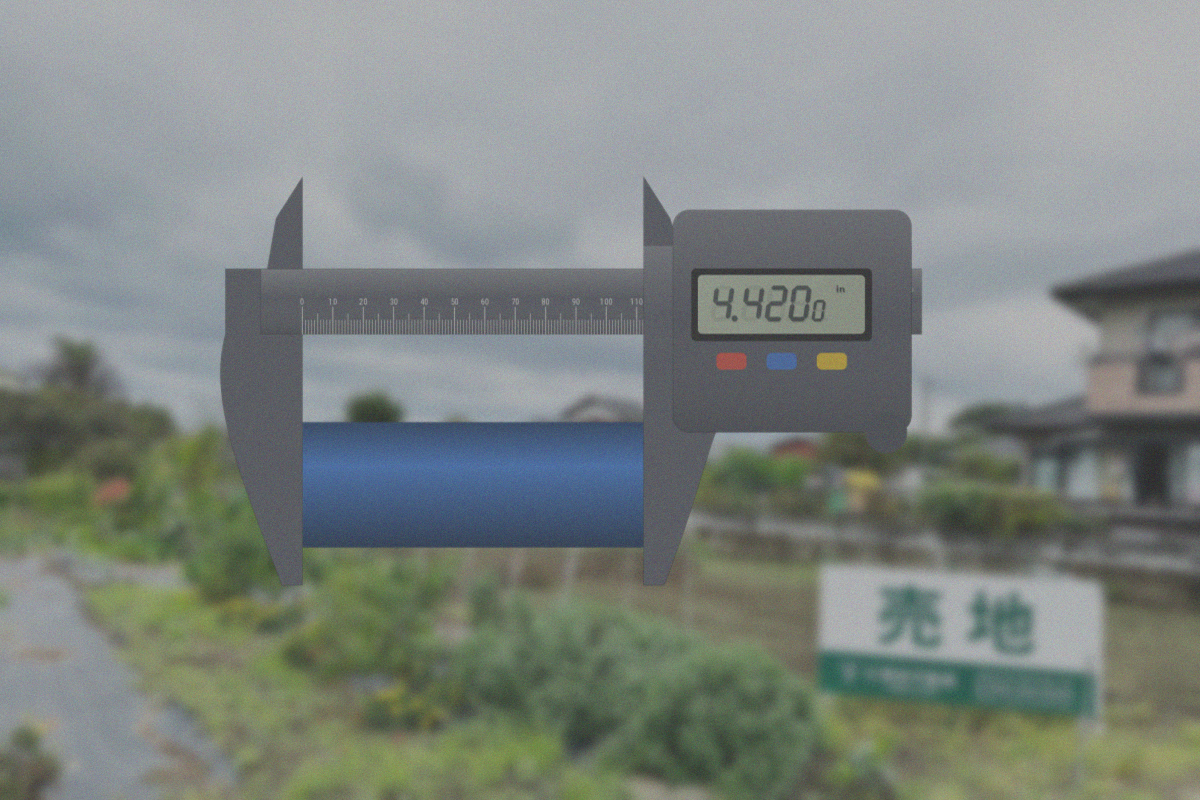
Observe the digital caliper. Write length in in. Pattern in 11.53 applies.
in 4.4200
